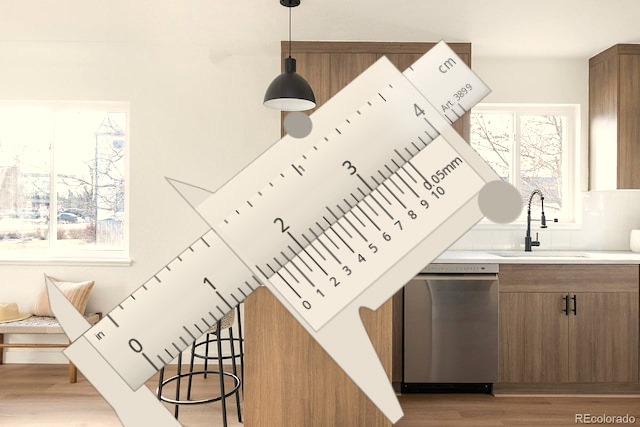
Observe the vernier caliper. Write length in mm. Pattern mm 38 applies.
mm 16.2
